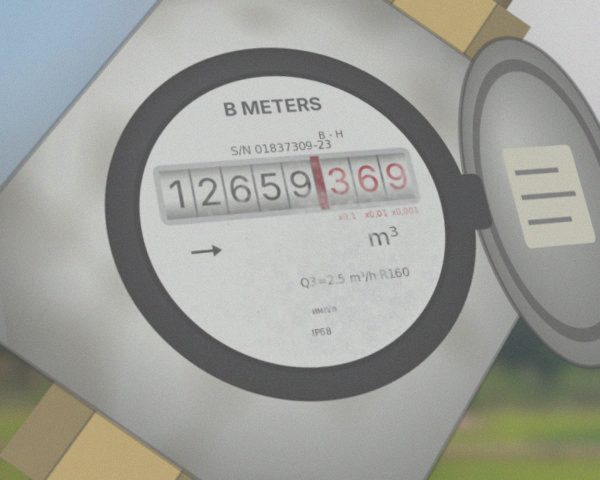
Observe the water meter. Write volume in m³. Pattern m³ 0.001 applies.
m³ 12659.369
